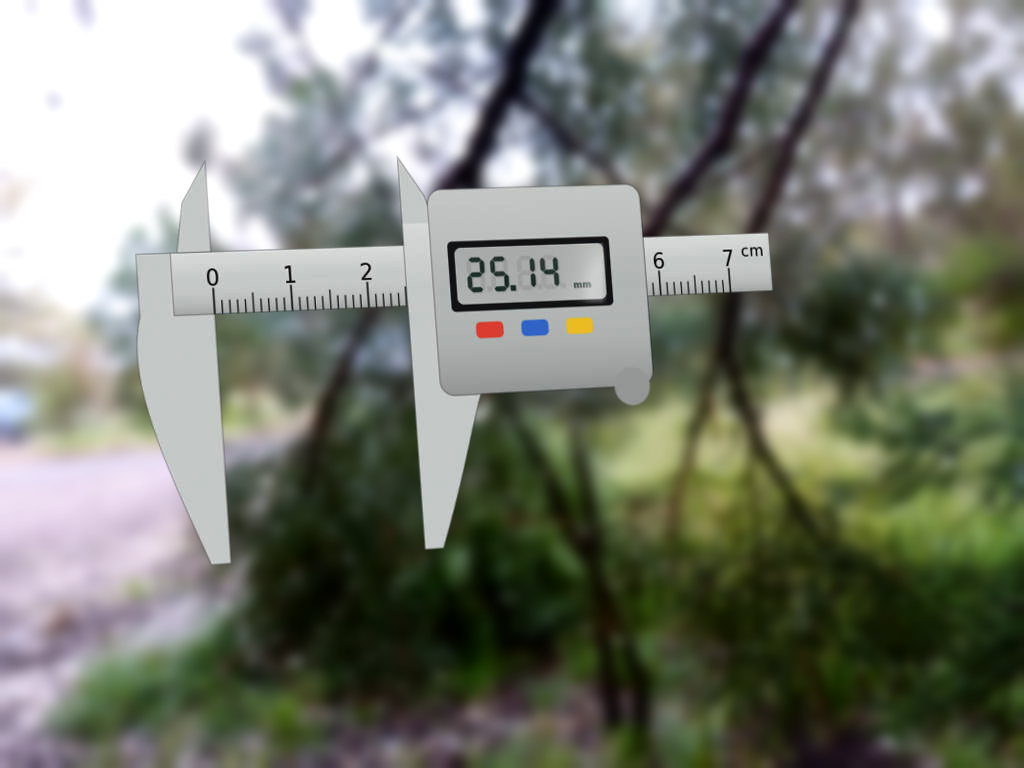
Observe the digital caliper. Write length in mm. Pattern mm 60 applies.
mm 25.14
